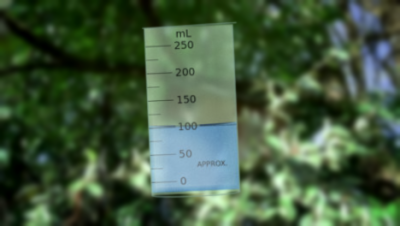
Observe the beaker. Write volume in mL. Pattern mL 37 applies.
mL 100
